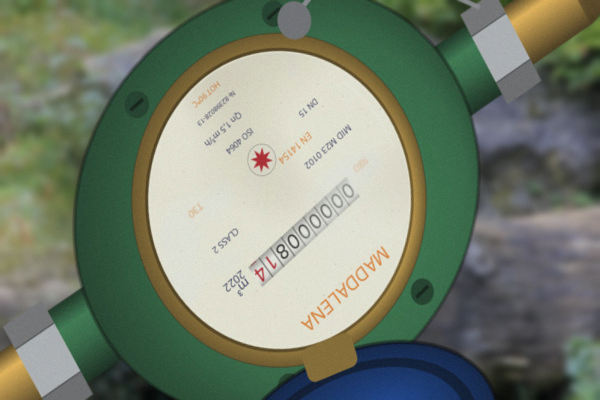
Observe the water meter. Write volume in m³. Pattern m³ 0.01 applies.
m³ 8.14
